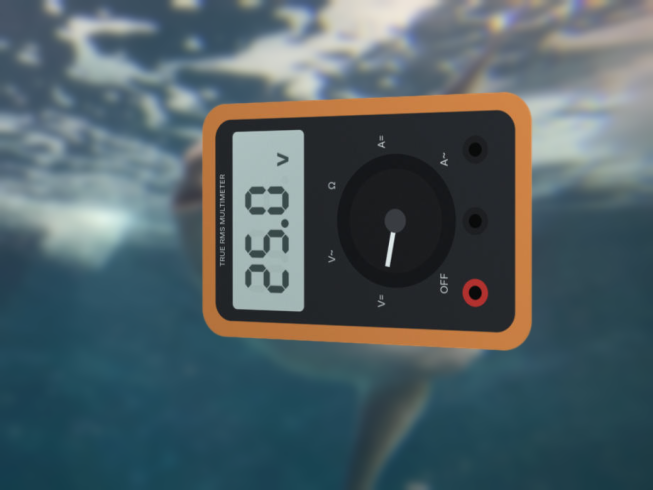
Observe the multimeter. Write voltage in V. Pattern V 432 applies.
V 25.0
